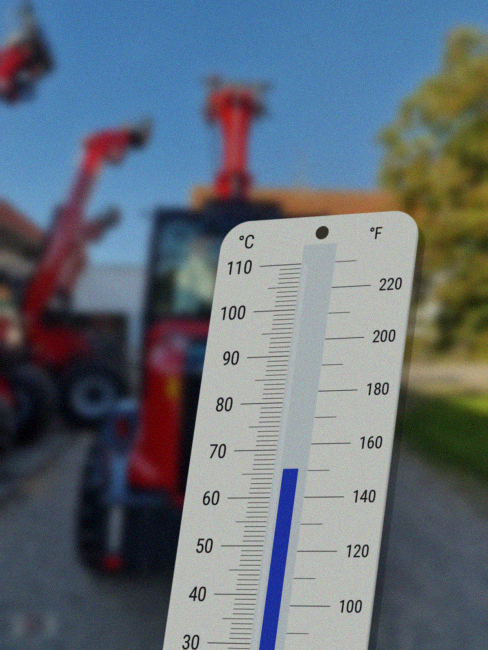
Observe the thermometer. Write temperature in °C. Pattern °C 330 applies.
°C 66
